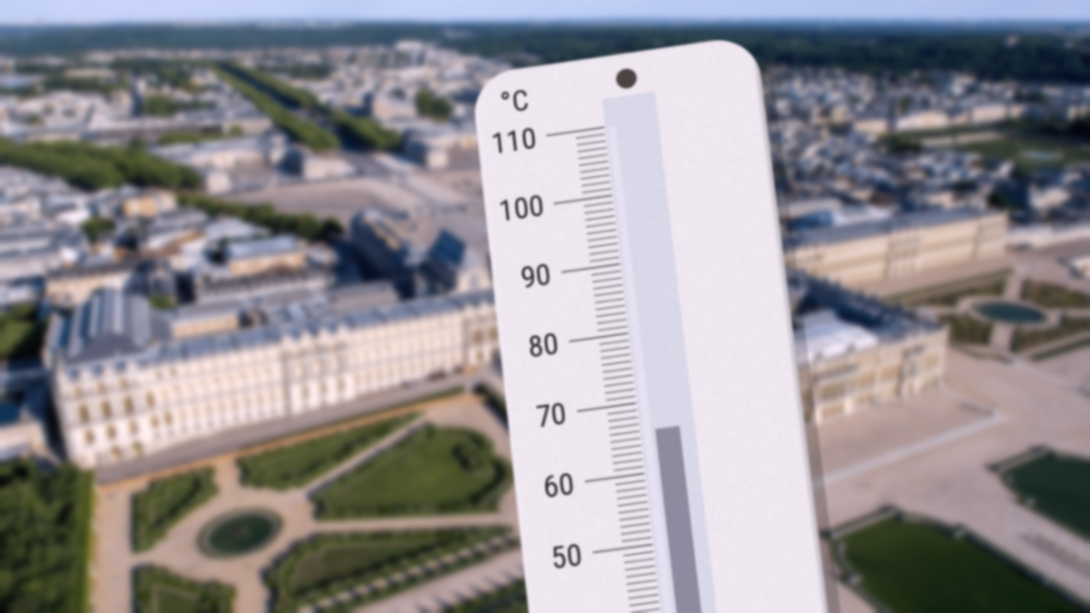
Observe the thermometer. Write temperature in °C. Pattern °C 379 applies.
°C 66
